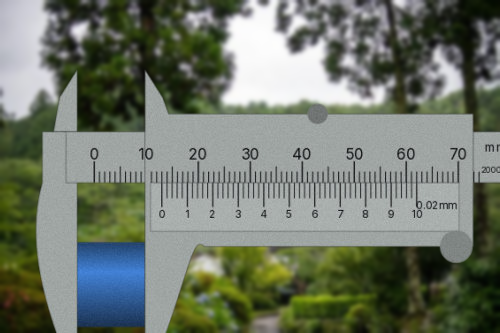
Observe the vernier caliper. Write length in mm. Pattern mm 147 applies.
mm 13.0
